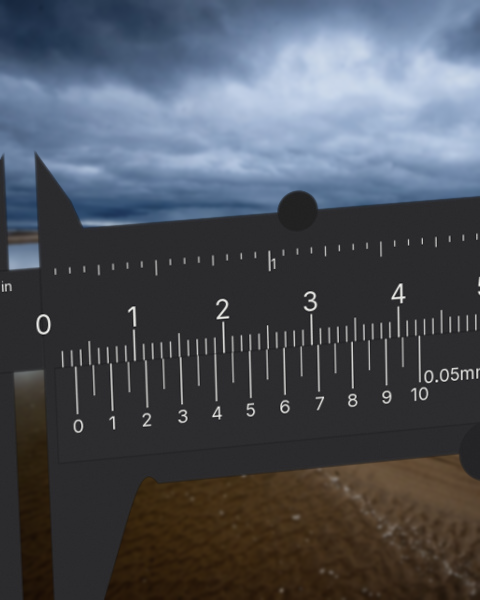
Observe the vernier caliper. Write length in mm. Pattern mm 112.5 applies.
mm 3.4
